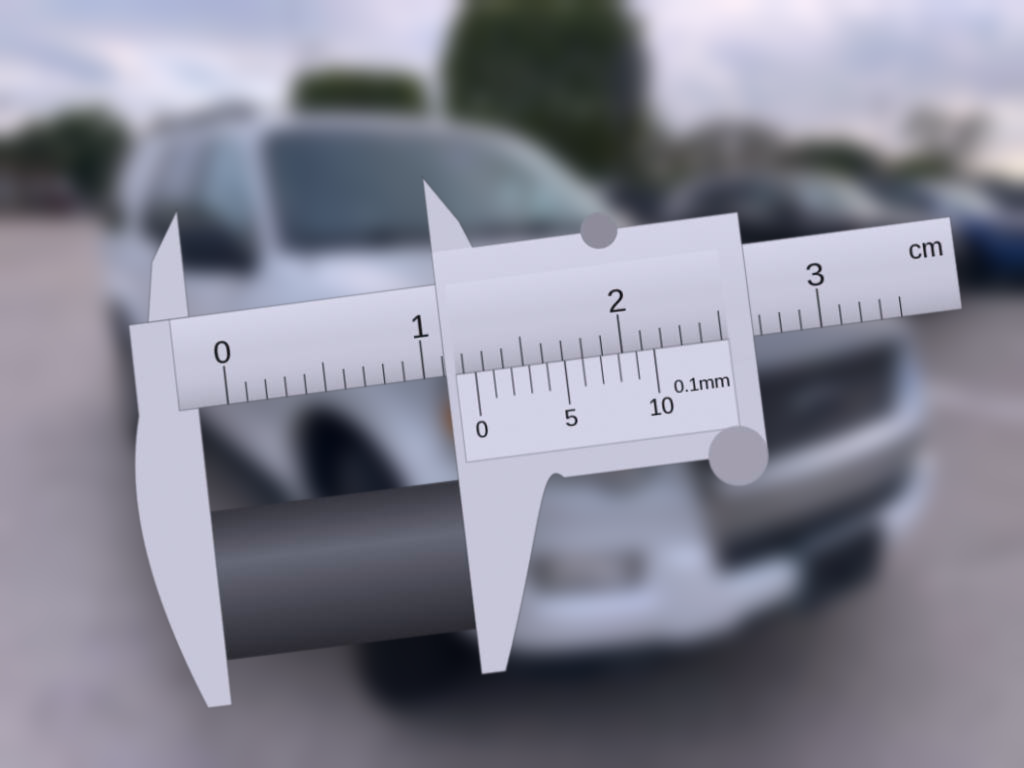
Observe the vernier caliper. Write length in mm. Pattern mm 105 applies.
mm 12.6
